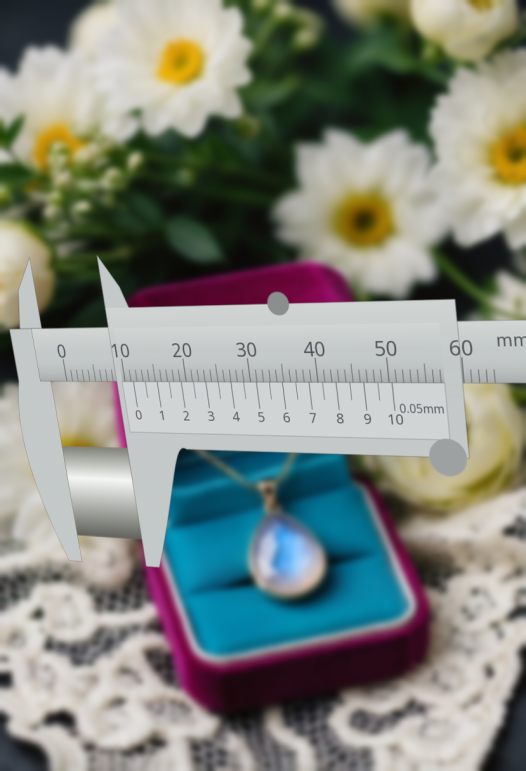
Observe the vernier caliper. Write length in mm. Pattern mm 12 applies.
mm 11.4
